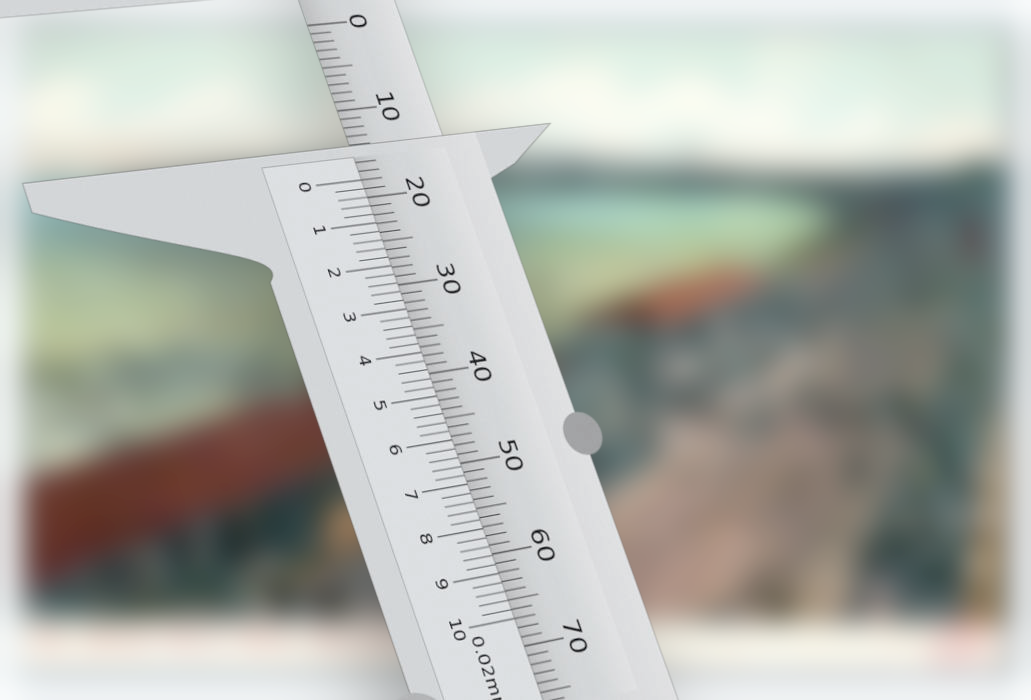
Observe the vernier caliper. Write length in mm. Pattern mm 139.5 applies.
mm 18.0
